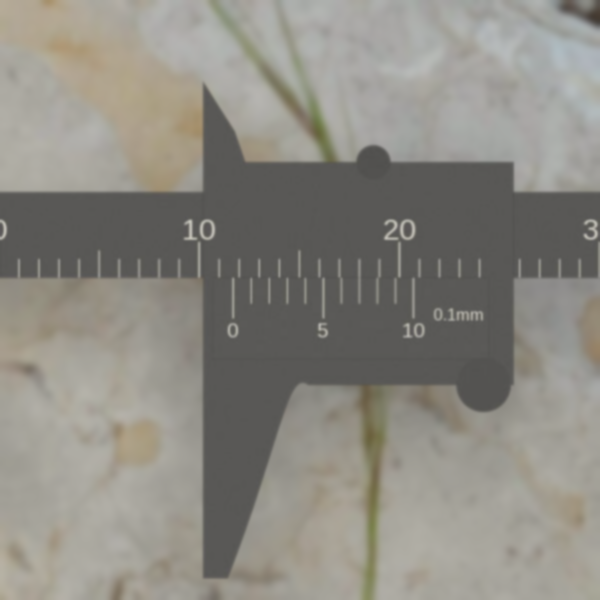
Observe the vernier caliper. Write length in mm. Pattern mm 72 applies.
mm 11.7
